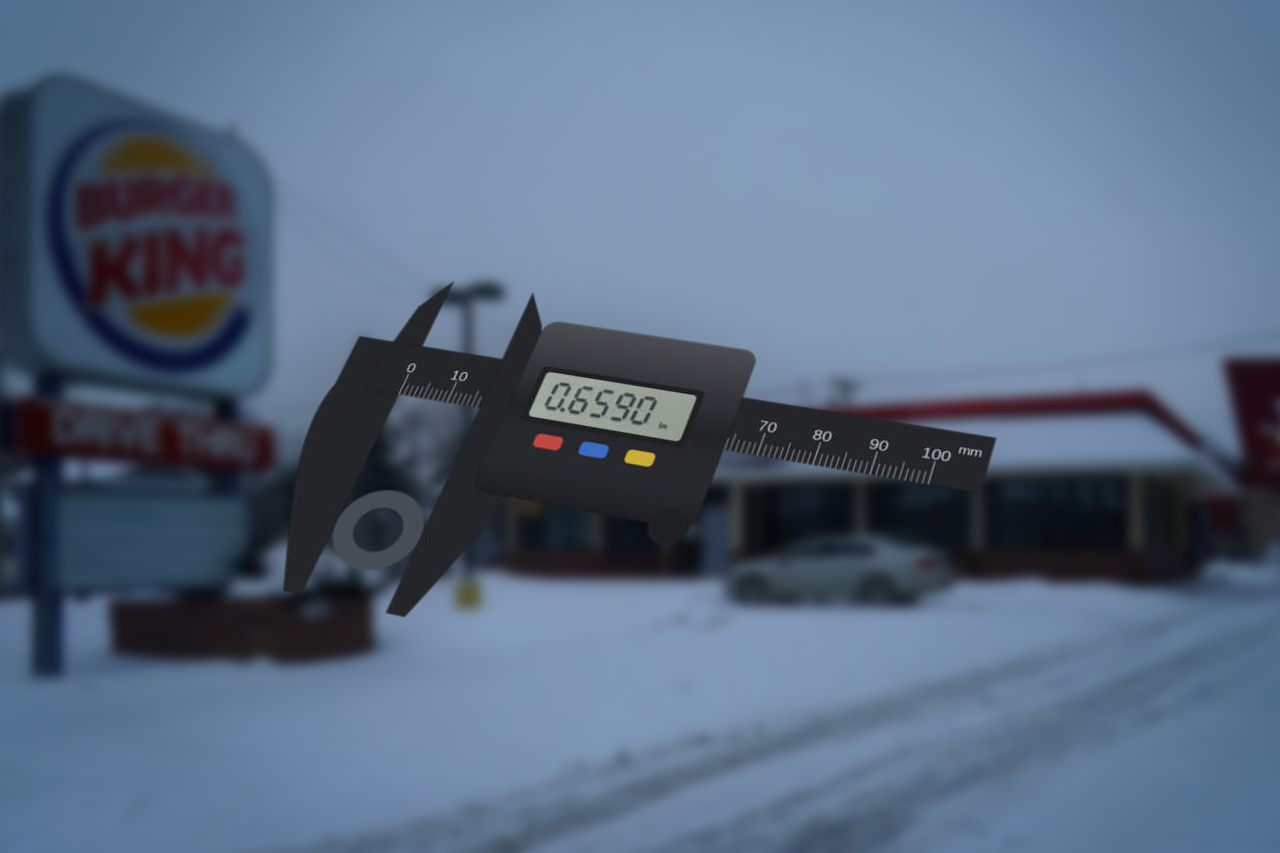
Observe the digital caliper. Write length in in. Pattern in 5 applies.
in 0.6590
